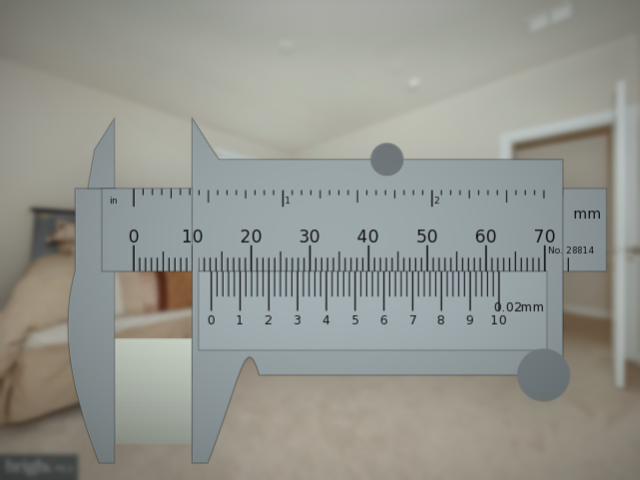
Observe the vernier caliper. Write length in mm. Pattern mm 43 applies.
mm 13.2
